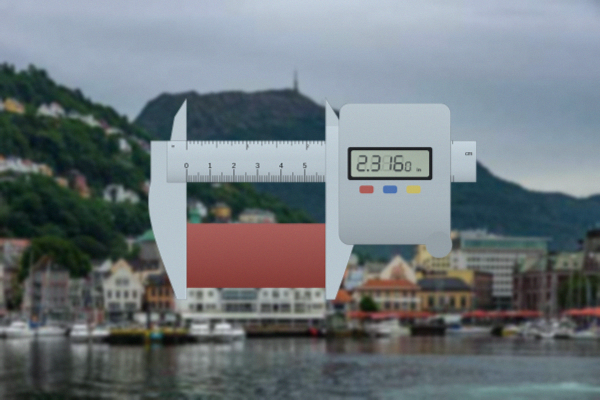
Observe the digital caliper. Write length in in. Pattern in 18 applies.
in 2.3160
